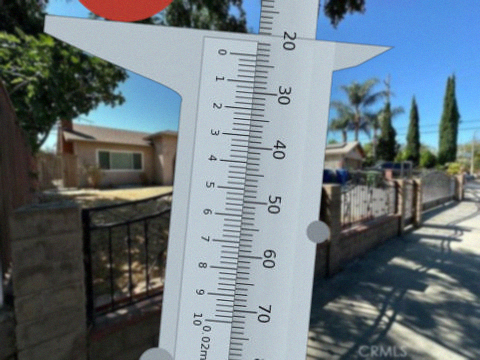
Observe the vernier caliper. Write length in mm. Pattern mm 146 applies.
mm 23.2
